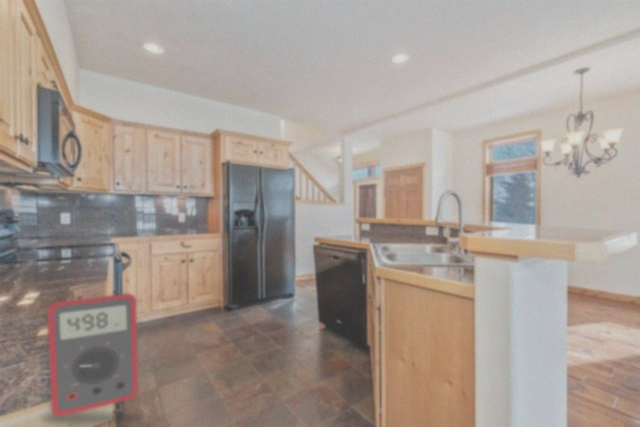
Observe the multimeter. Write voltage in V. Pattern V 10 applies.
V 498
